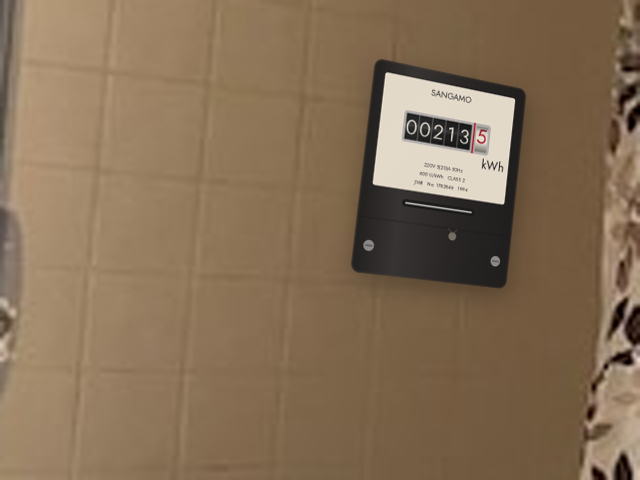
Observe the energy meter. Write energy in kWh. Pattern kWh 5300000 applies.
kWh 213.5
